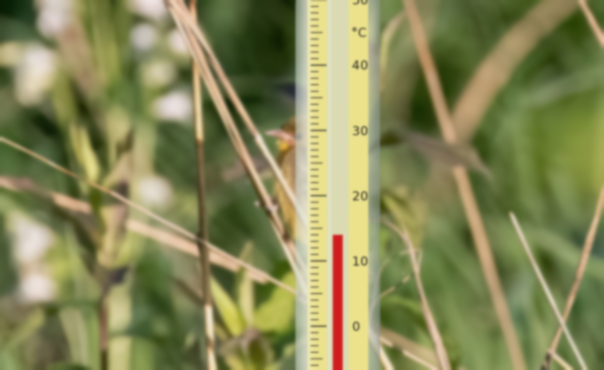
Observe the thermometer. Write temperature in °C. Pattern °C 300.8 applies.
°C 14
